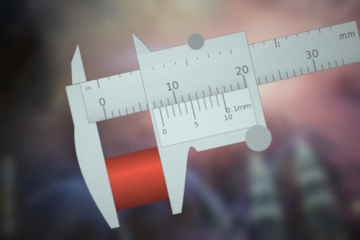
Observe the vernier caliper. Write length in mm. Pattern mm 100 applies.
mm 7.6
